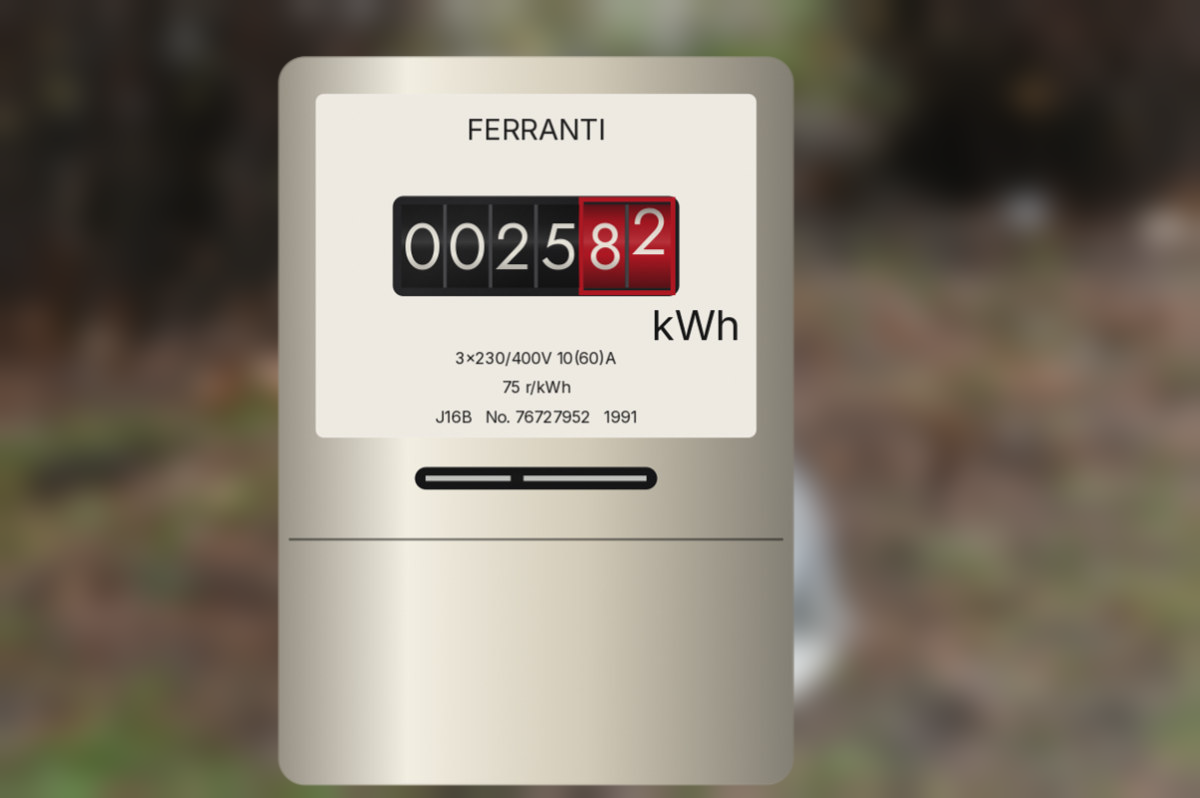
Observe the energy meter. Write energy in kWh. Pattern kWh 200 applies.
kWh 25.82
